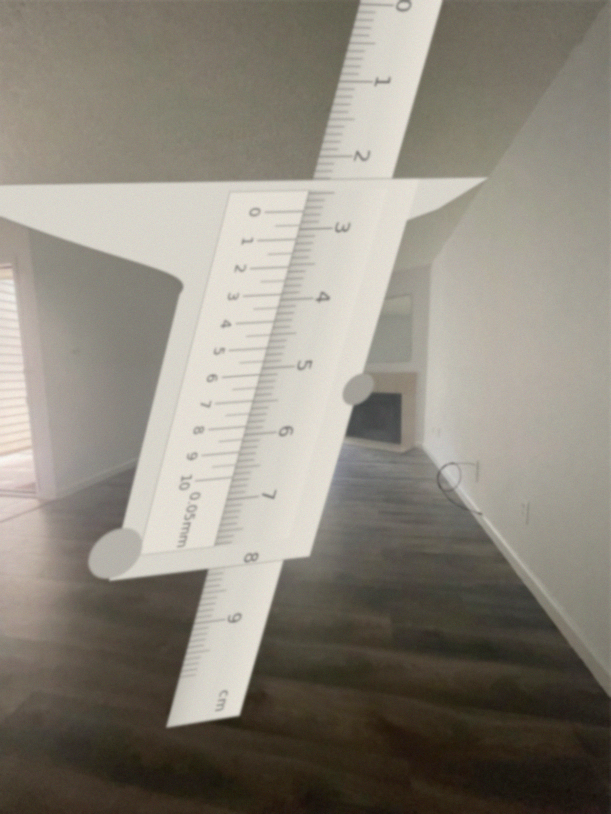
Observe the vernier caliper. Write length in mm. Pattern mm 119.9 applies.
mm 27.5
